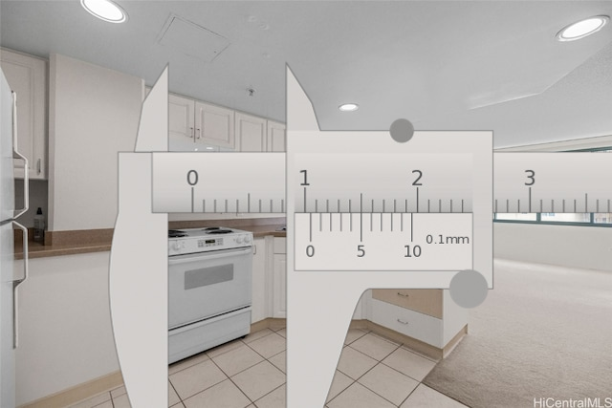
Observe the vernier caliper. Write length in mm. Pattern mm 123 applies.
mm 10.5
